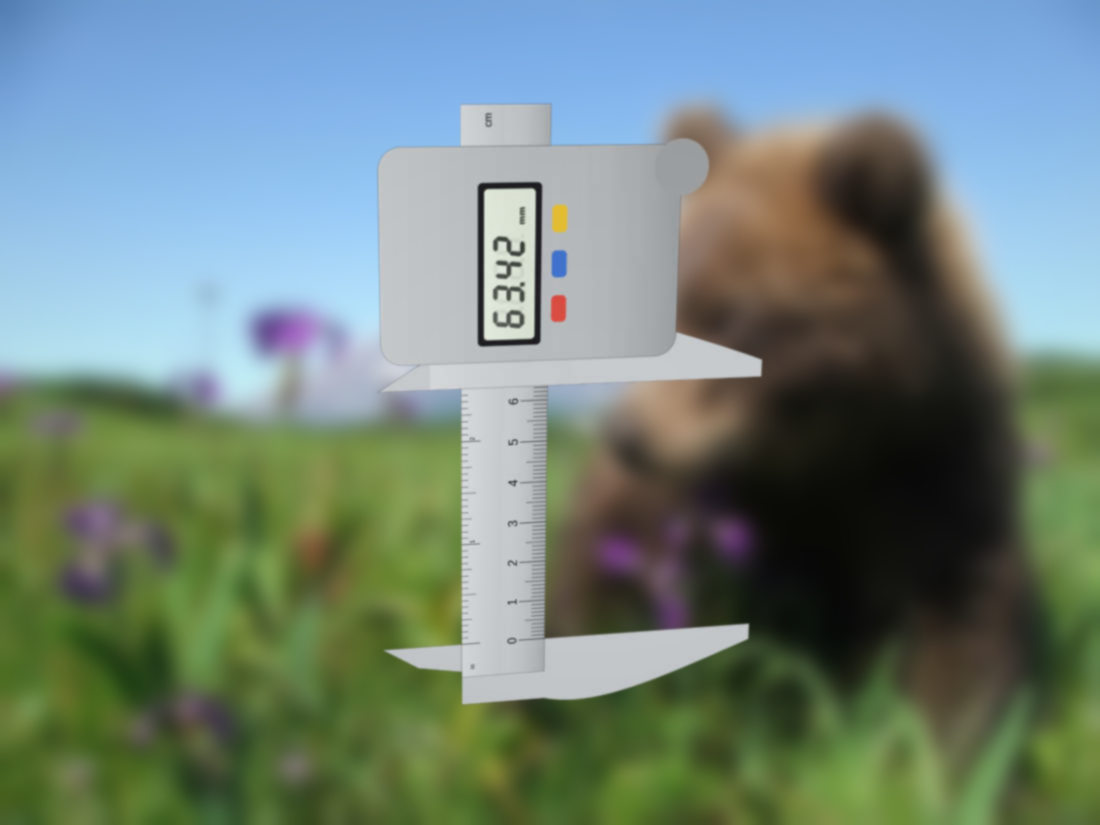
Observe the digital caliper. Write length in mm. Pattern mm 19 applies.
mm 63.42
